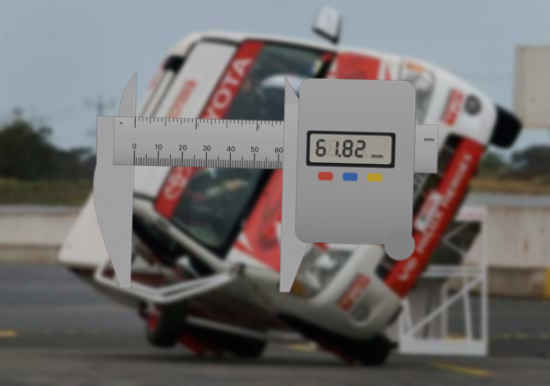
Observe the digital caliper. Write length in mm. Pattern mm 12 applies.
mm 61.82
